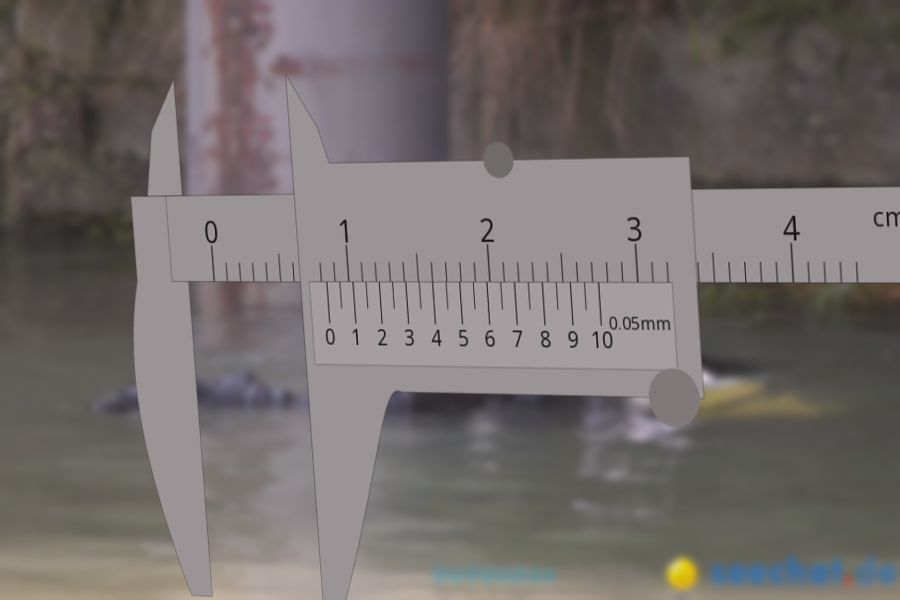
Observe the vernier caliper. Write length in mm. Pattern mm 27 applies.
mm 8.4
